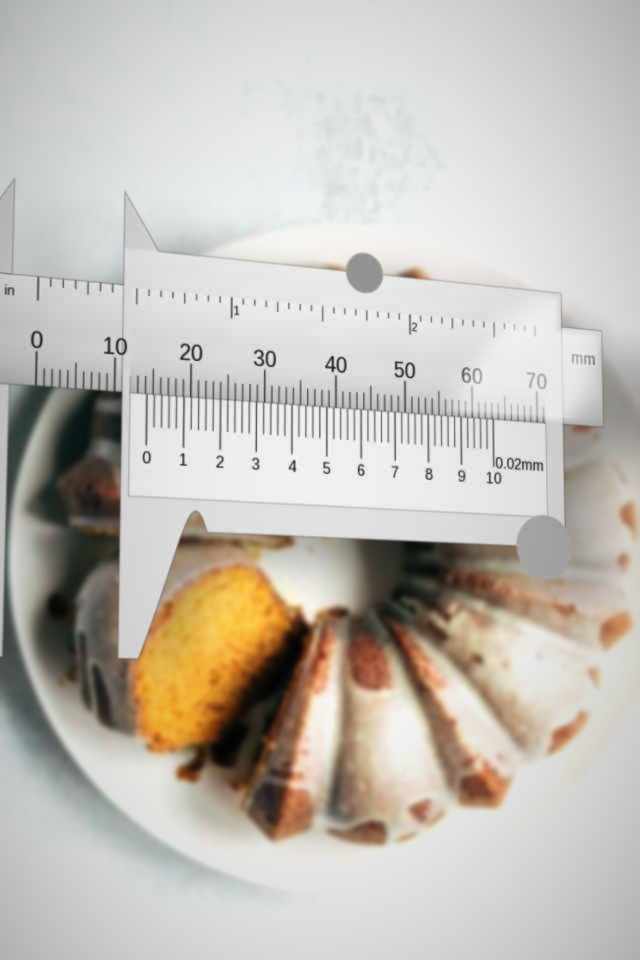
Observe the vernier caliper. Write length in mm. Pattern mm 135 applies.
mm 14.2
